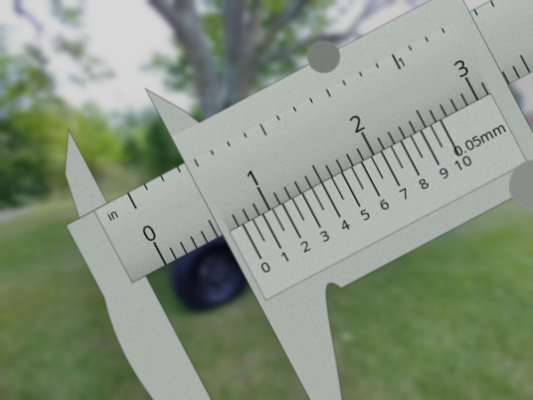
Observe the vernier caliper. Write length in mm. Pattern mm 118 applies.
mm 7.4
